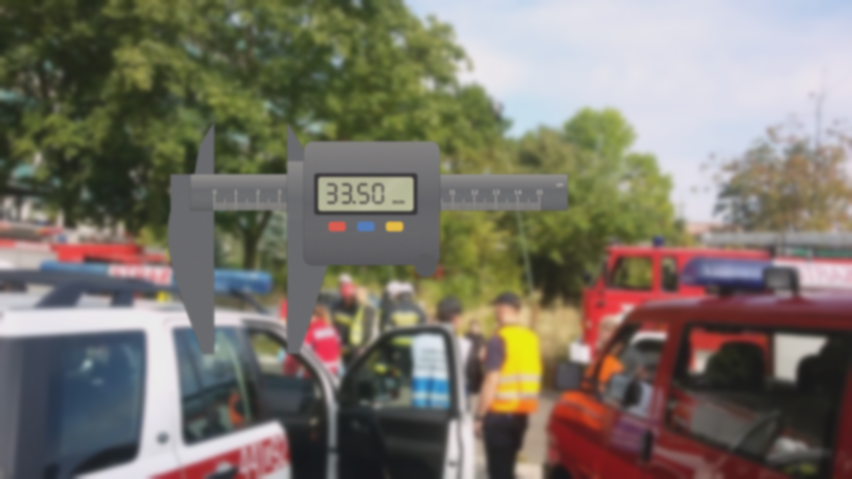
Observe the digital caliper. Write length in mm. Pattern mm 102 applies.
mm 33.50
